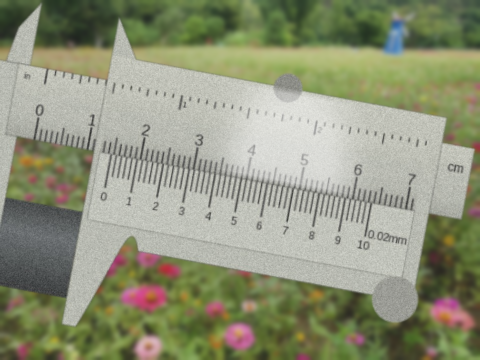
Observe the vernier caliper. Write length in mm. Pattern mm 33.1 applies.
mm 14.5
